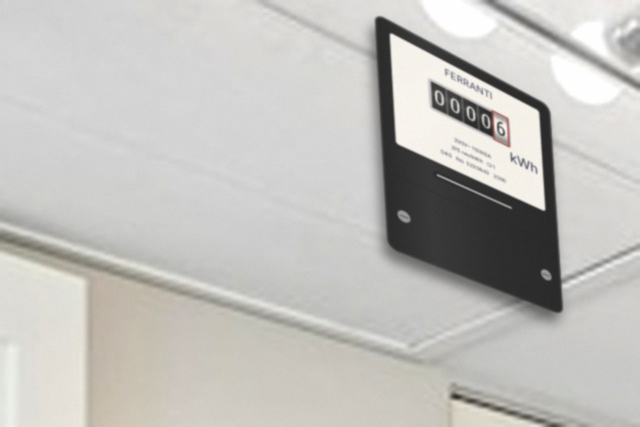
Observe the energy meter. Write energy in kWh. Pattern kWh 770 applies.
kWh 0.6
